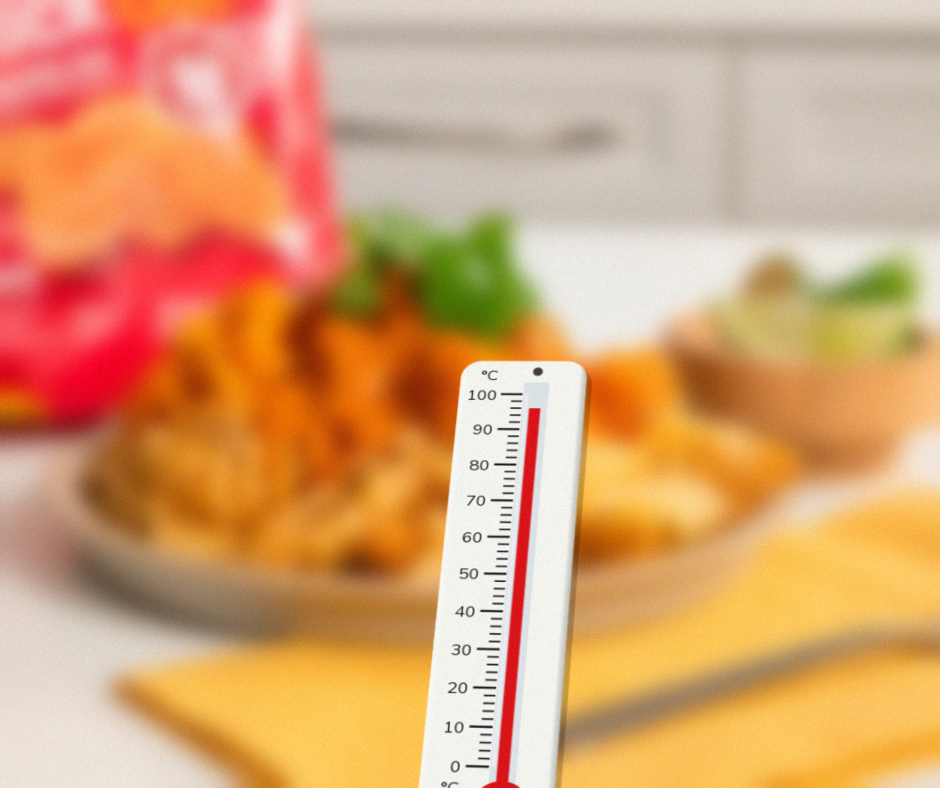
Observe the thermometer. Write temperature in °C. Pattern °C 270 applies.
°C 96
